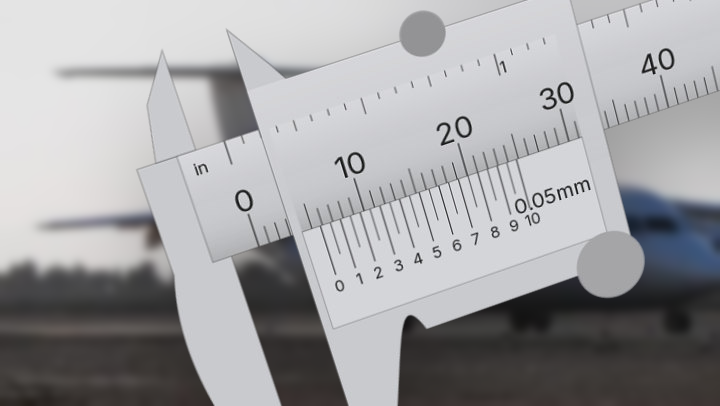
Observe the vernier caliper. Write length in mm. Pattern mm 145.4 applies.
mm 5.8
